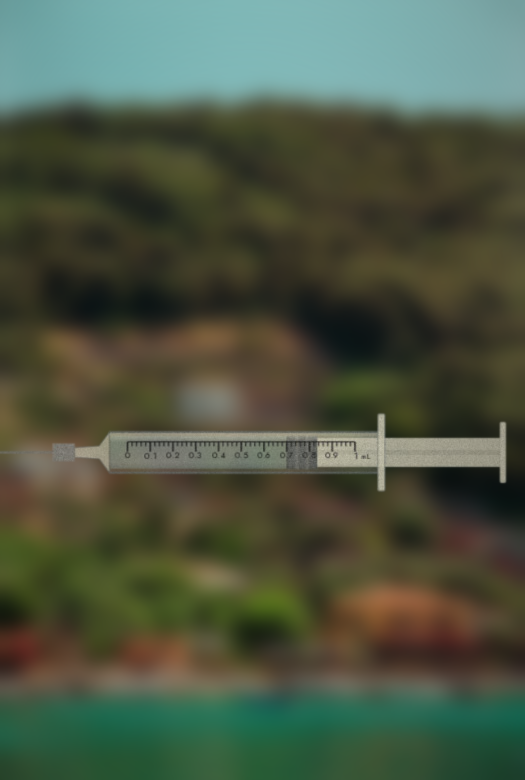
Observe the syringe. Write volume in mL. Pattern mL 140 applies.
mL 0.7
